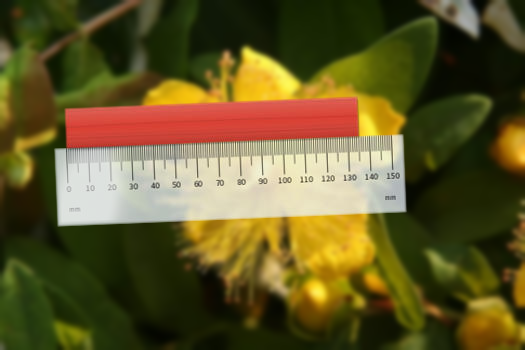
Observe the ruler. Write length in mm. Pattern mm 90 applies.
mm 135
